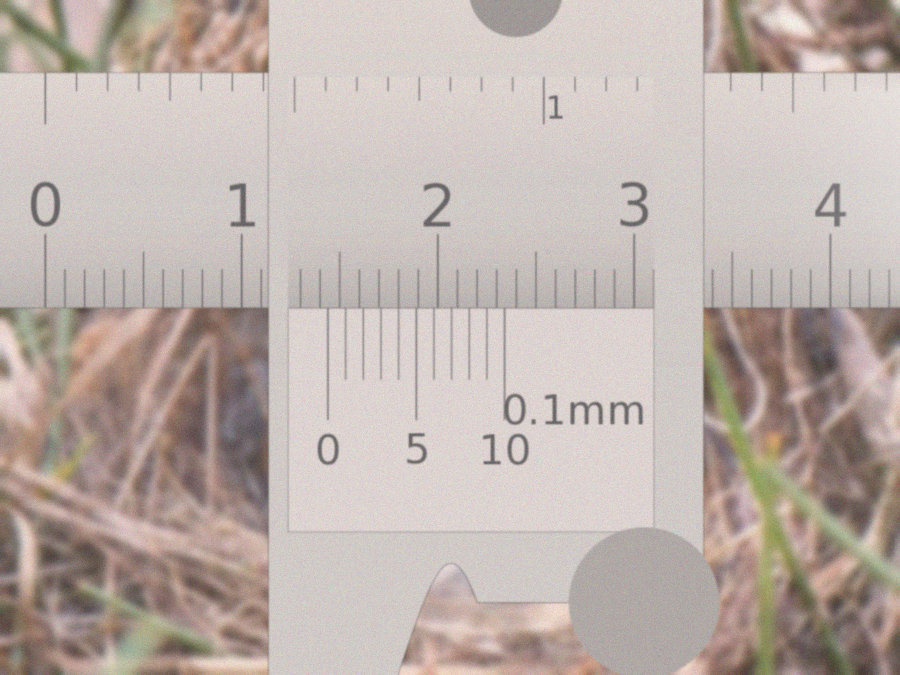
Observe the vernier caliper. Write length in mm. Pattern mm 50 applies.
mm 14.4
